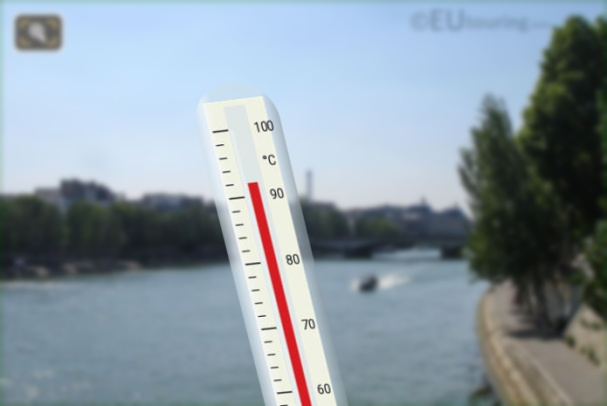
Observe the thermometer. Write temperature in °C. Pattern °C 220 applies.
°C 92
